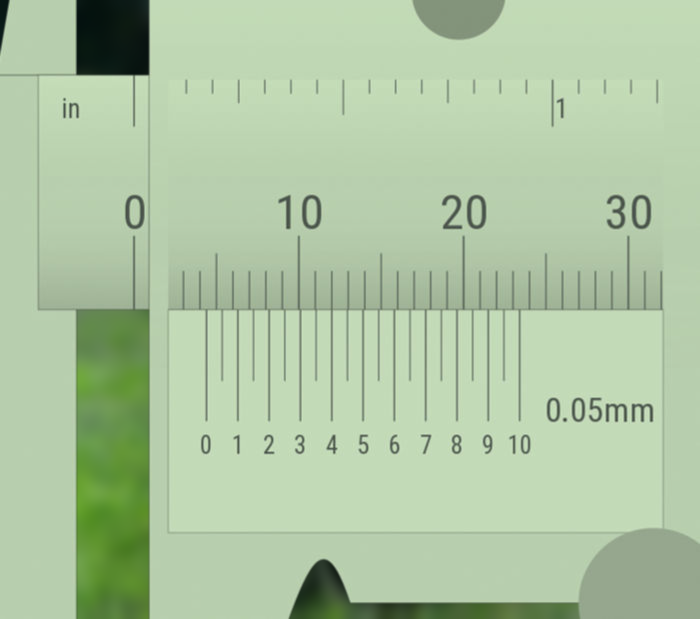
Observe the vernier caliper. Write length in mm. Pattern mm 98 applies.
mm 4.4
